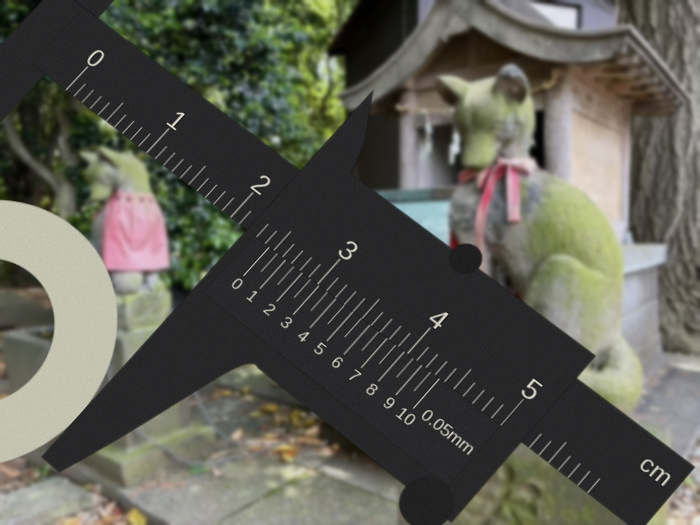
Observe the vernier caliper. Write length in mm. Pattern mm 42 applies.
mm 24.5
